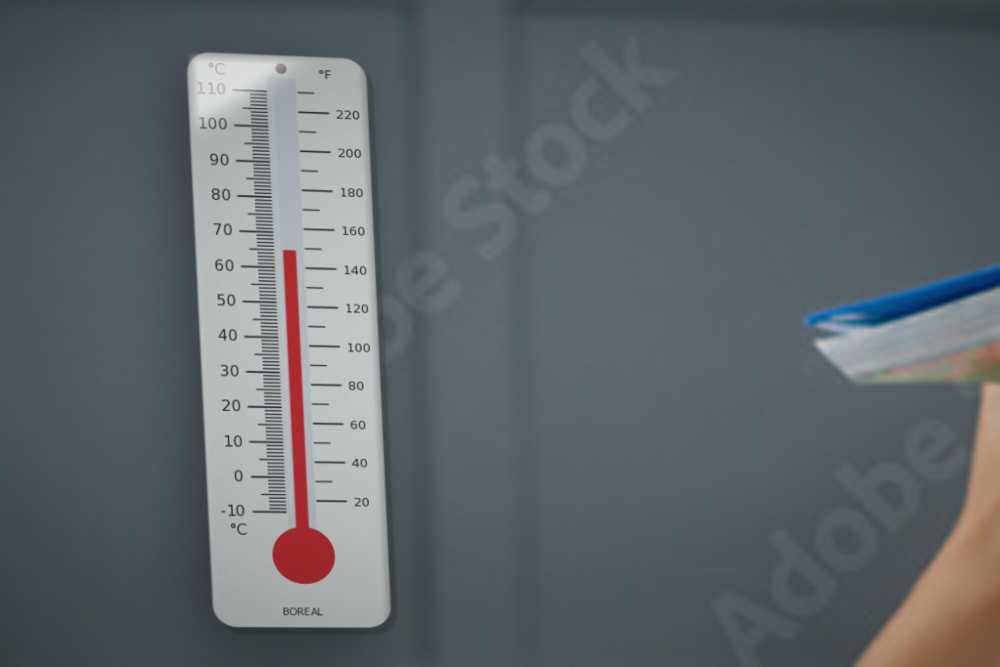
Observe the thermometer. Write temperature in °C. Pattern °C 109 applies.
°C 65
